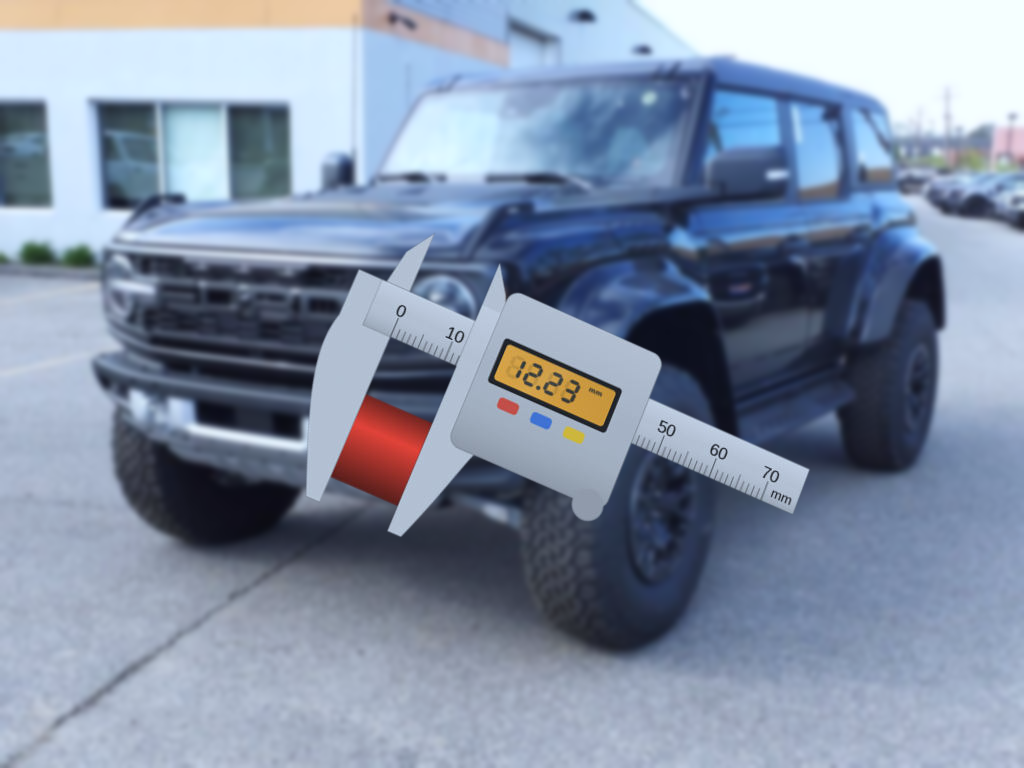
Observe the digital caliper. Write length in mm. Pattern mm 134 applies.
mm 12.23
